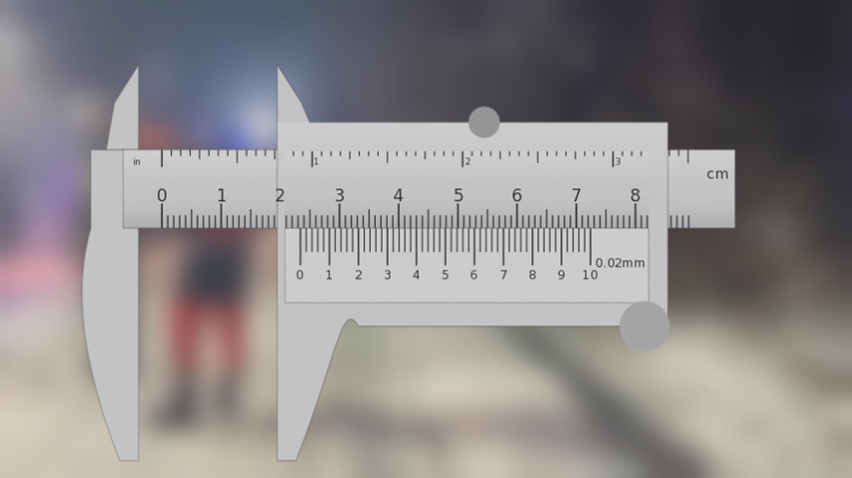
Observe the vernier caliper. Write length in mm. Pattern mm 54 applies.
mm 23.4
